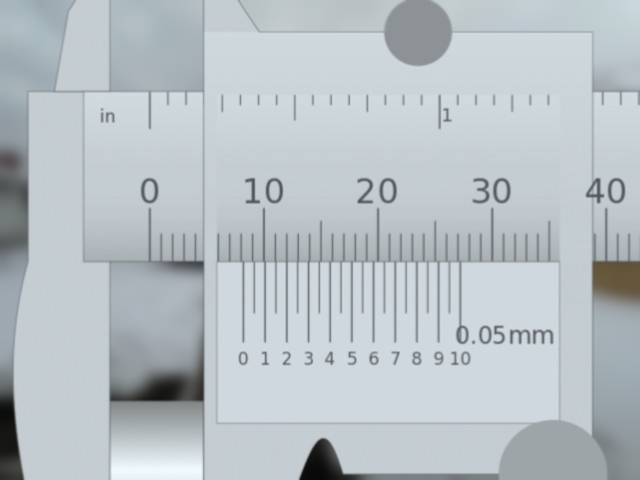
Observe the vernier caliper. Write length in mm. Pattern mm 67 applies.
mm 8.2
